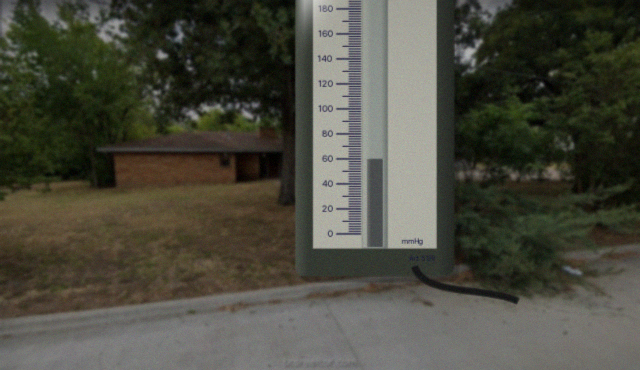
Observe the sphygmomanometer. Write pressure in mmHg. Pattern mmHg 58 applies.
mmHg 60
